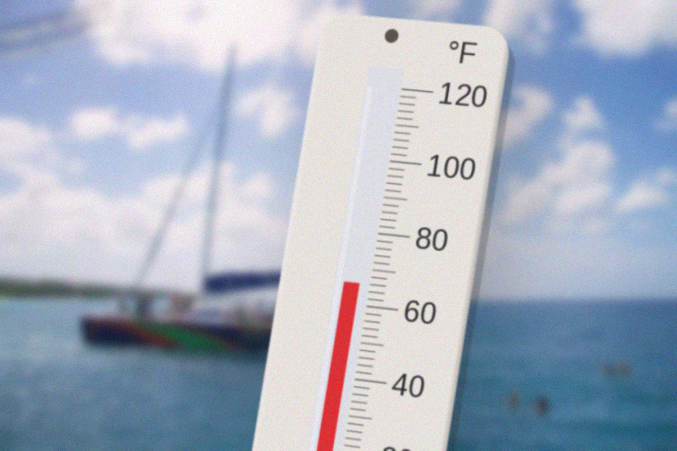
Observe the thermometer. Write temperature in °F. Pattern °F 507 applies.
°F 66
